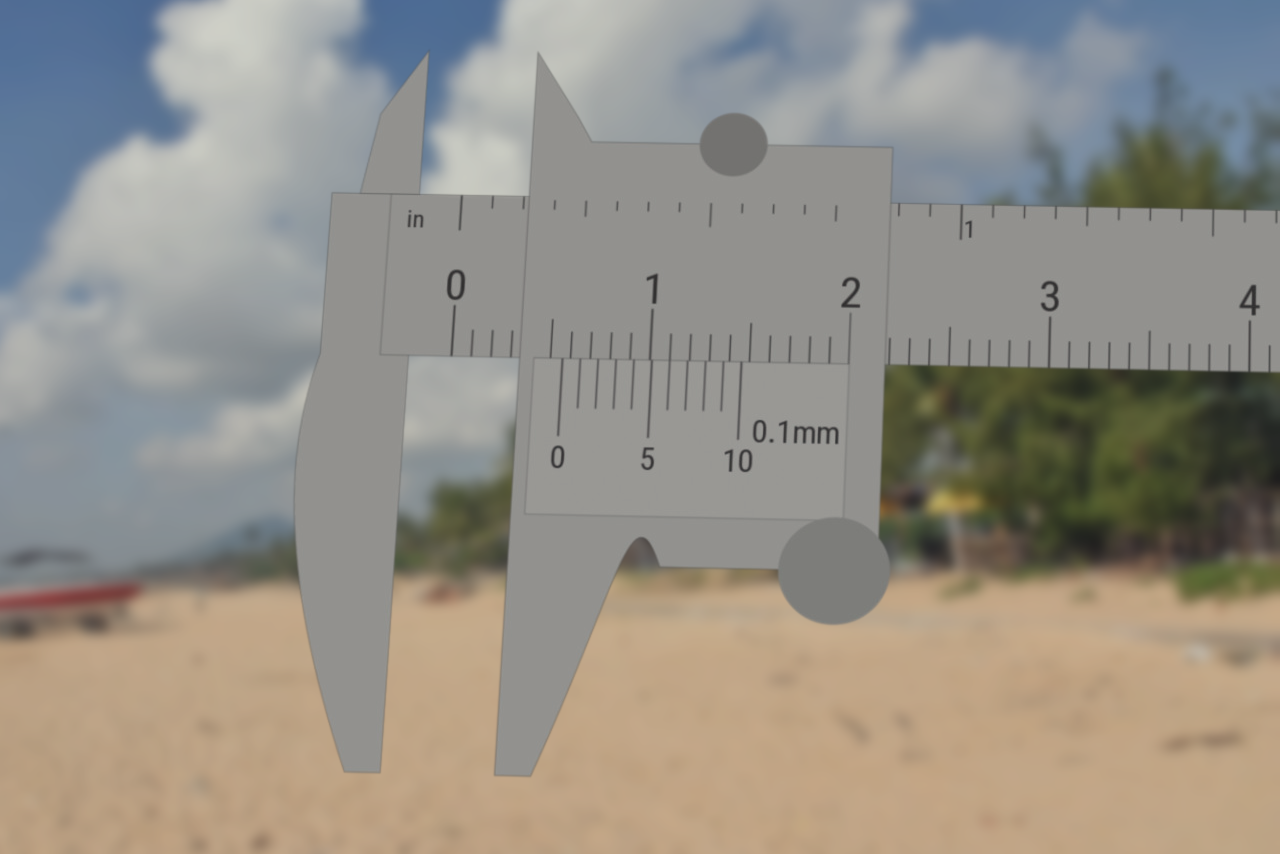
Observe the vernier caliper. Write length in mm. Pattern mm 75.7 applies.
mm 5.6
